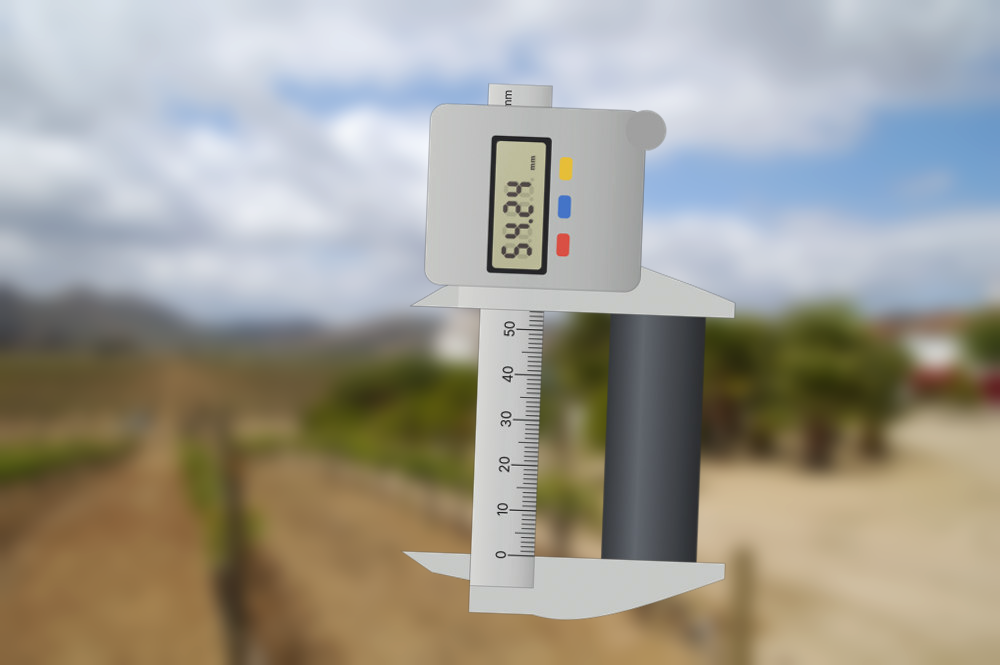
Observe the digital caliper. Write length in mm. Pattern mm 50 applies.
mm 54.24
